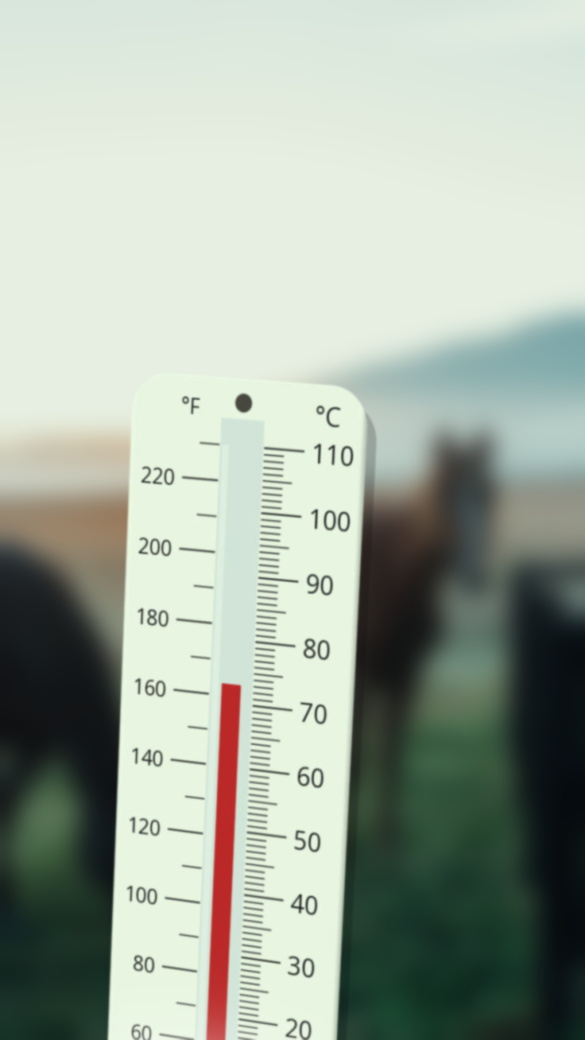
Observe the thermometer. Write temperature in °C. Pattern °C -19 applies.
°C 73
